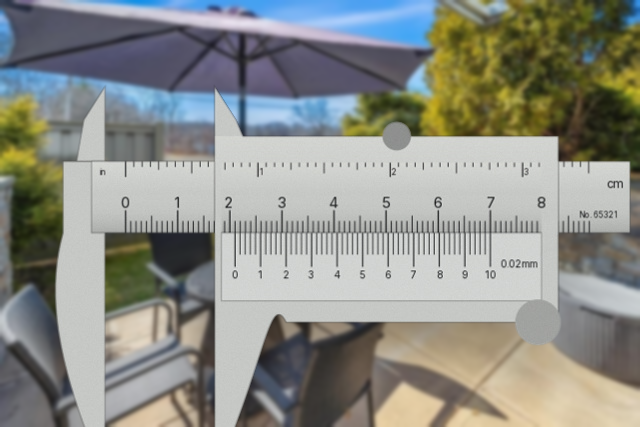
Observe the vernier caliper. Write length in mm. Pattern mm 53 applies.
mm 21.0
